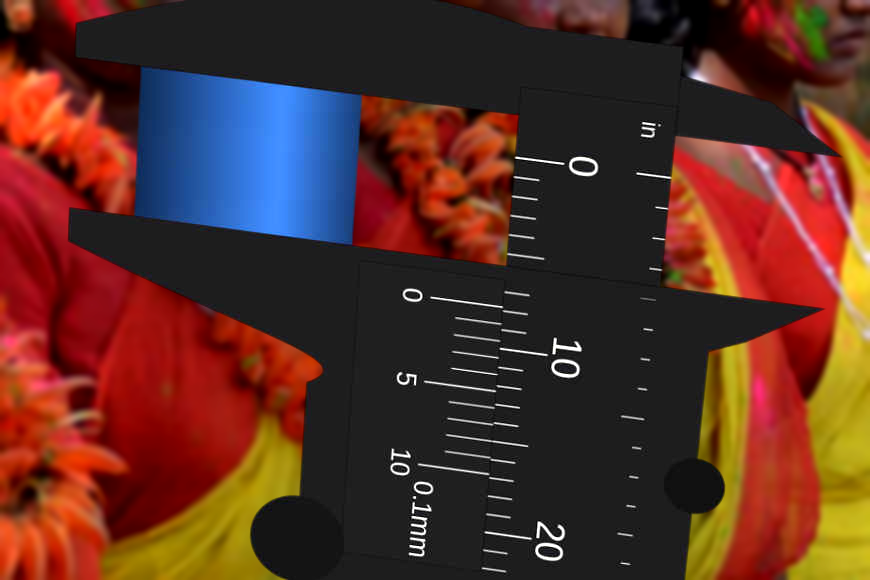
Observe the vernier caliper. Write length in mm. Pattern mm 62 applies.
mm 7.8
